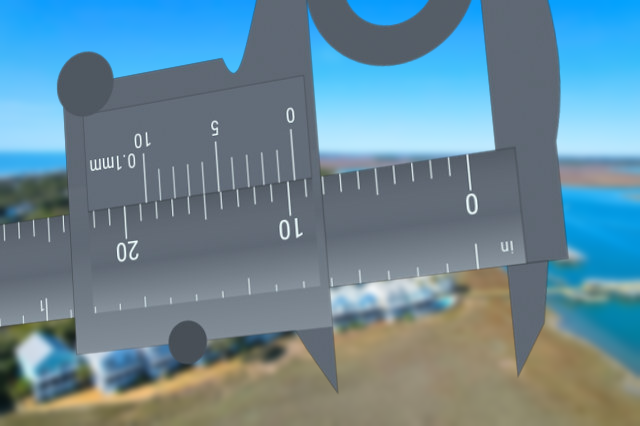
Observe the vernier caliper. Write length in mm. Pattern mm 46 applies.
mm 9.6
